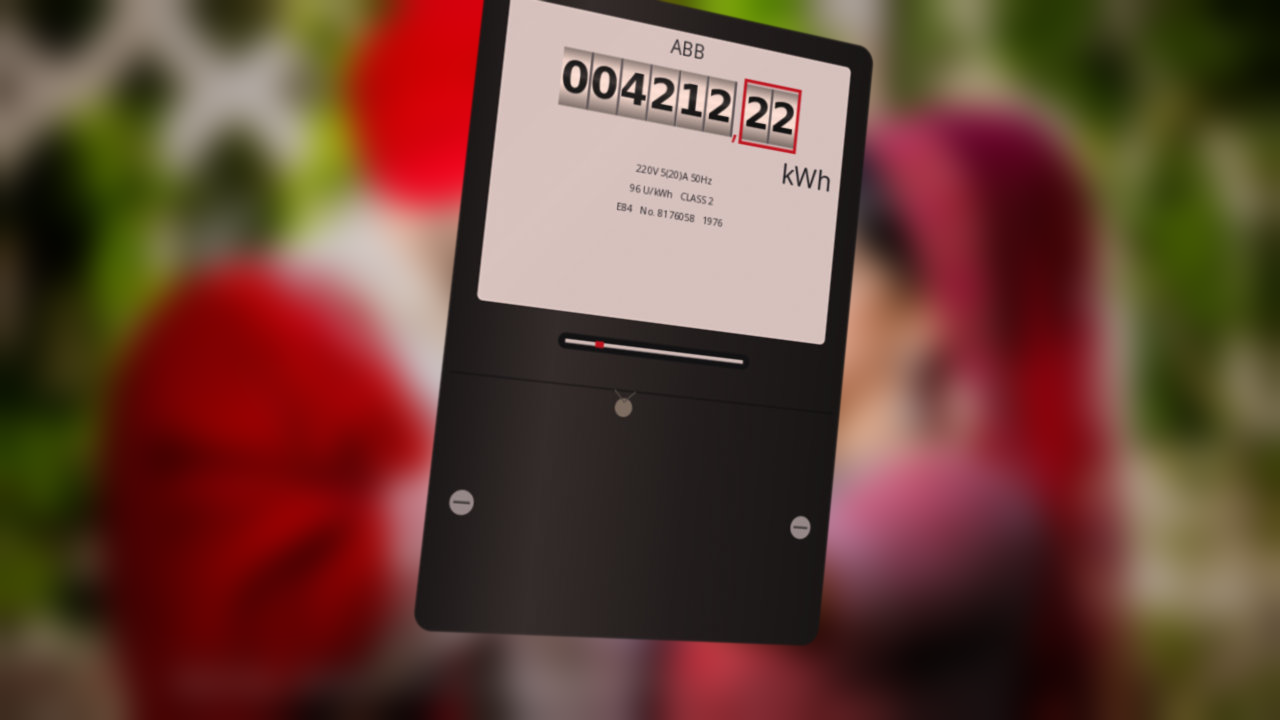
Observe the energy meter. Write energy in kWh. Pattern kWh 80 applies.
kWh 4212.22
